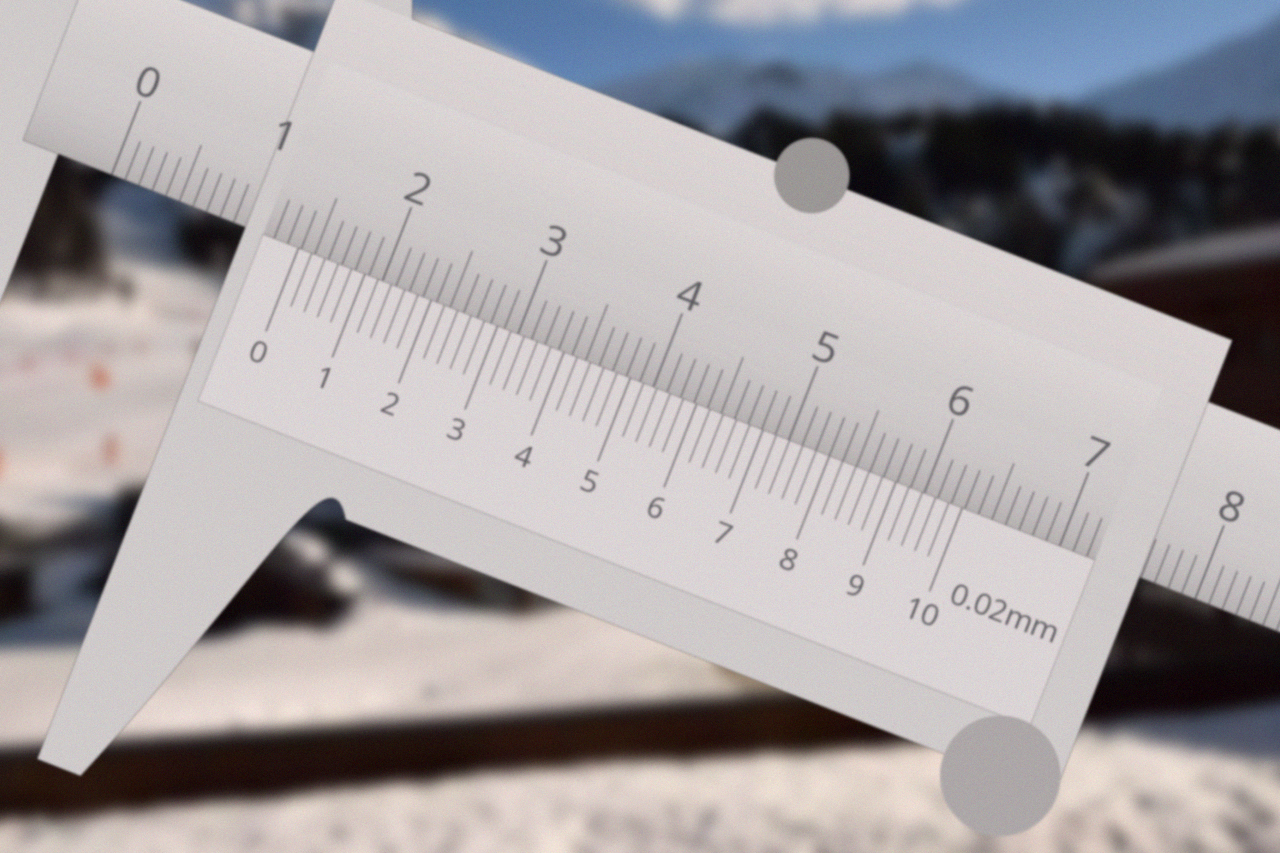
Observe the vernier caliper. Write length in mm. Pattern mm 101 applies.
mm 13.8
